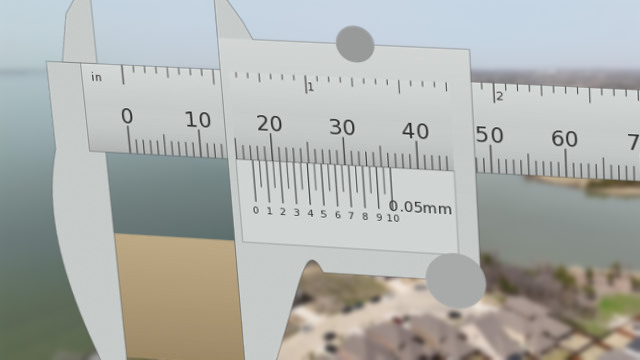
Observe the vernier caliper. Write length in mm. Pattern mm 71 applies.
mm 17.2
